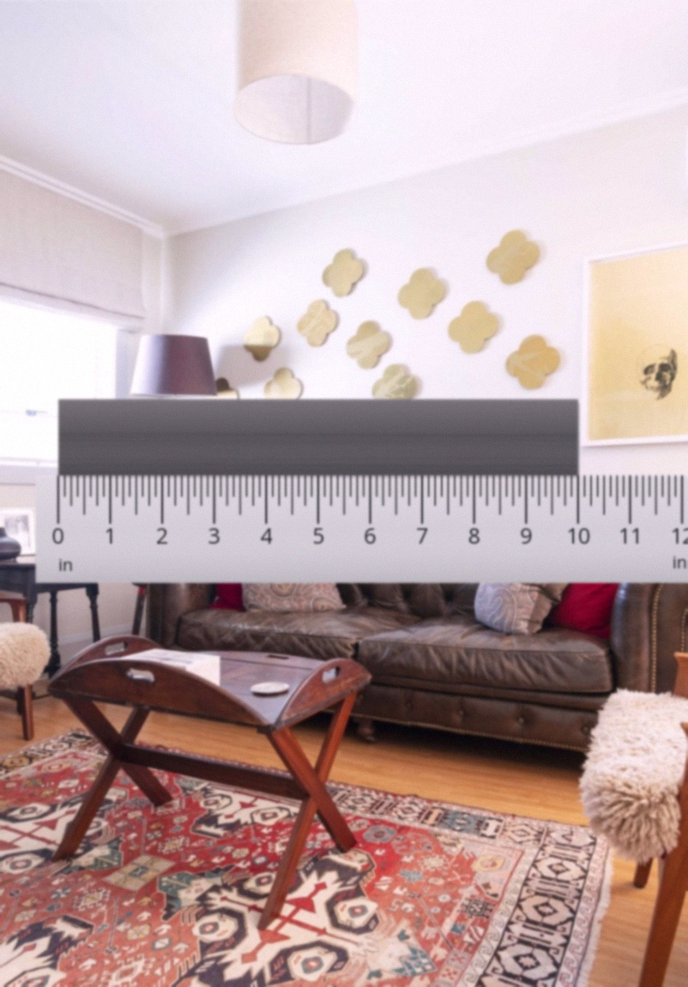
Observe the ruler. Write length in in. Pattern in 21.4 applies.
in 10
